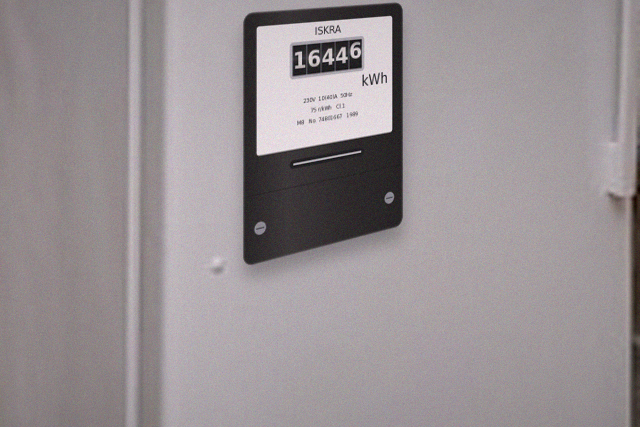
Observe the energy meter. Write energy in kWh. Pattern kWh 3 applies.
kWh 16446
